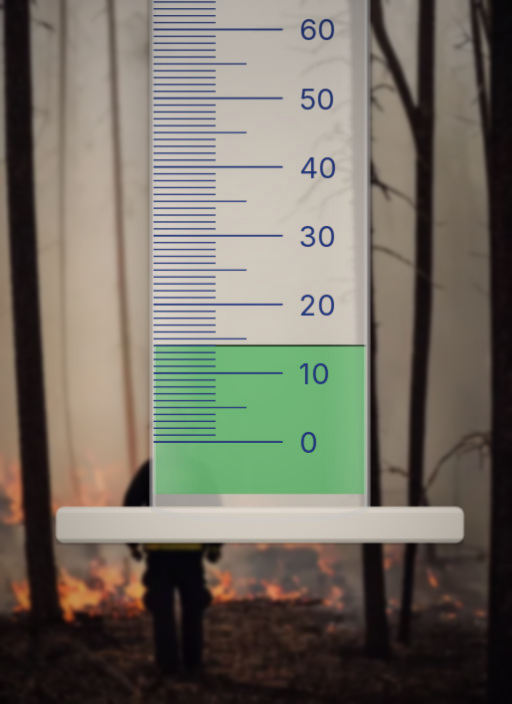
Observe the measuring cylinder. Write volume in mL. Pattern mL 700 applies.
mL 14
